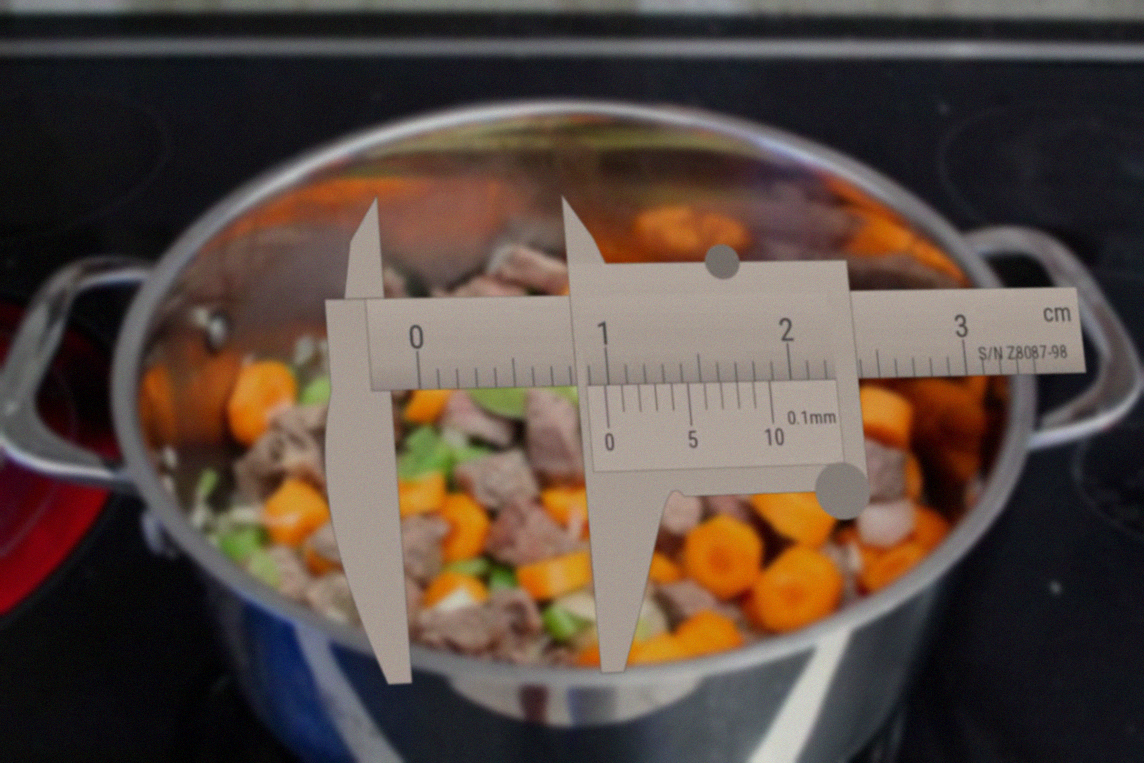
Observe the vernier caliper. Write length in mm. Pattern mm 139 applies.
mm 9.8
